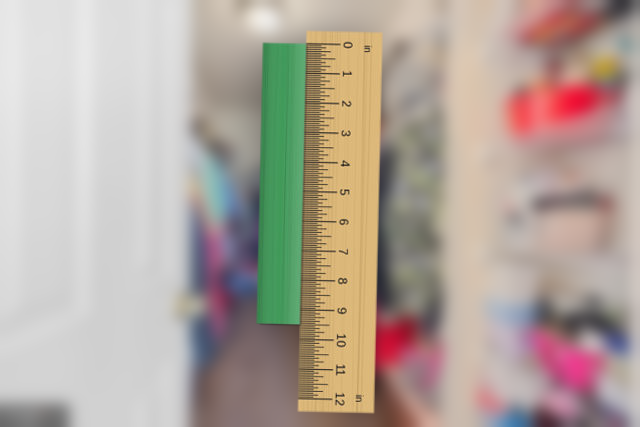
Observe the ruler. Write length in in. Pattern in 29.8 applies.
in 9.5
